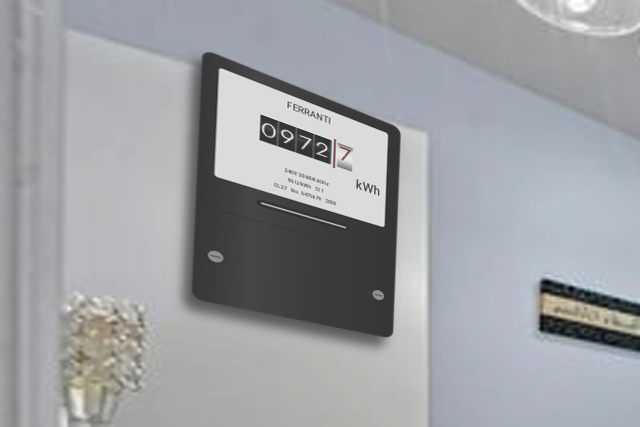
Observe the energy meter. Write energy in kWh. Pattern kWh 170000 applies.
kWh 972.7
